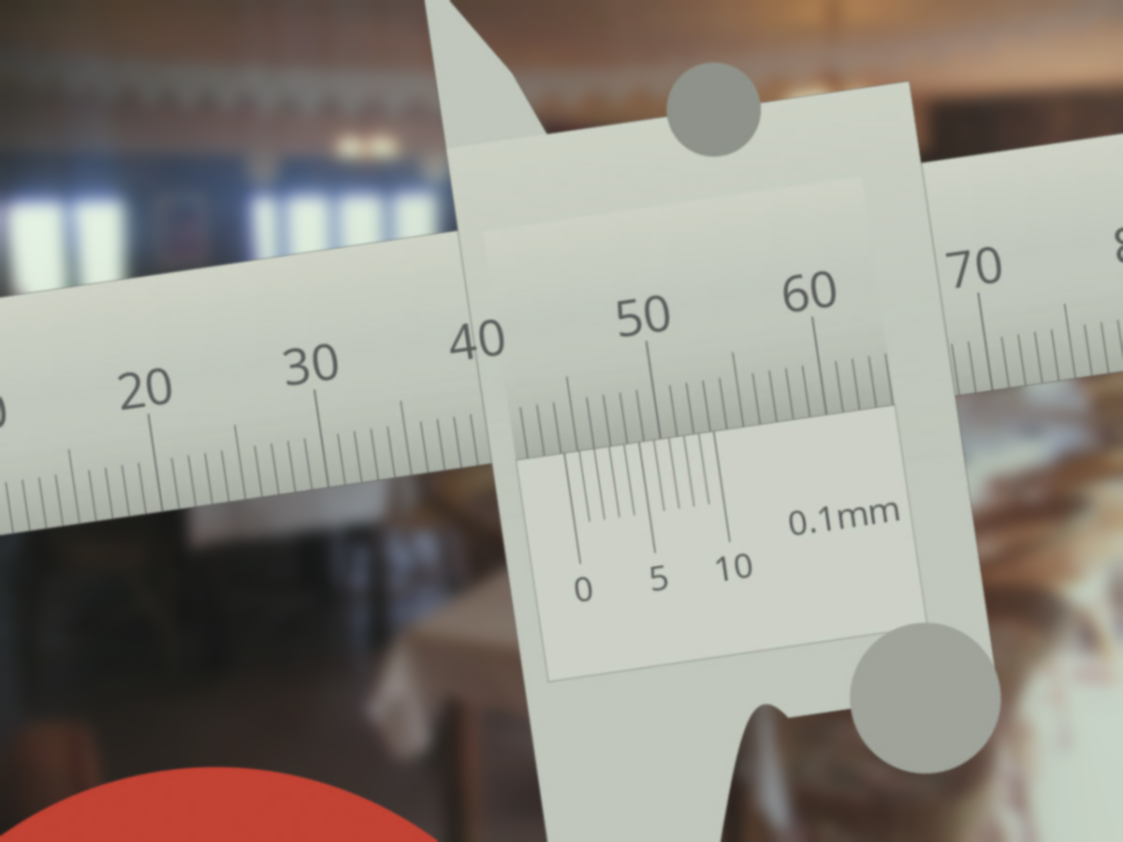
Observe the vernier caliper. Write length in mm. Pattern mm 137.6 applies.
mm 44.2
